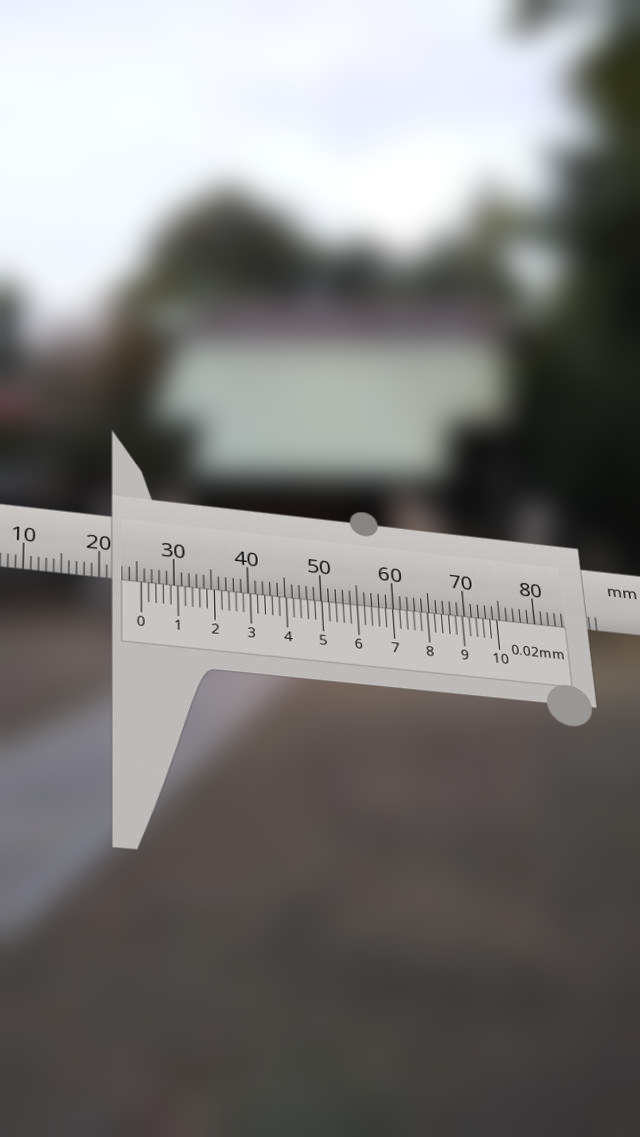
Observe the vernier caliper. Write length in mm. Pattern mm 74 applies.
mm 25.6
